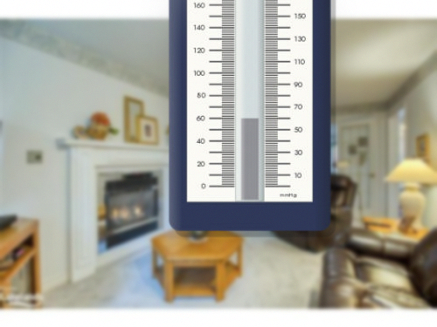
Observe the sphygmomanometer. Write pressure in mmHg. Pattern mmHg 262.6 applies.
mmHg 60
